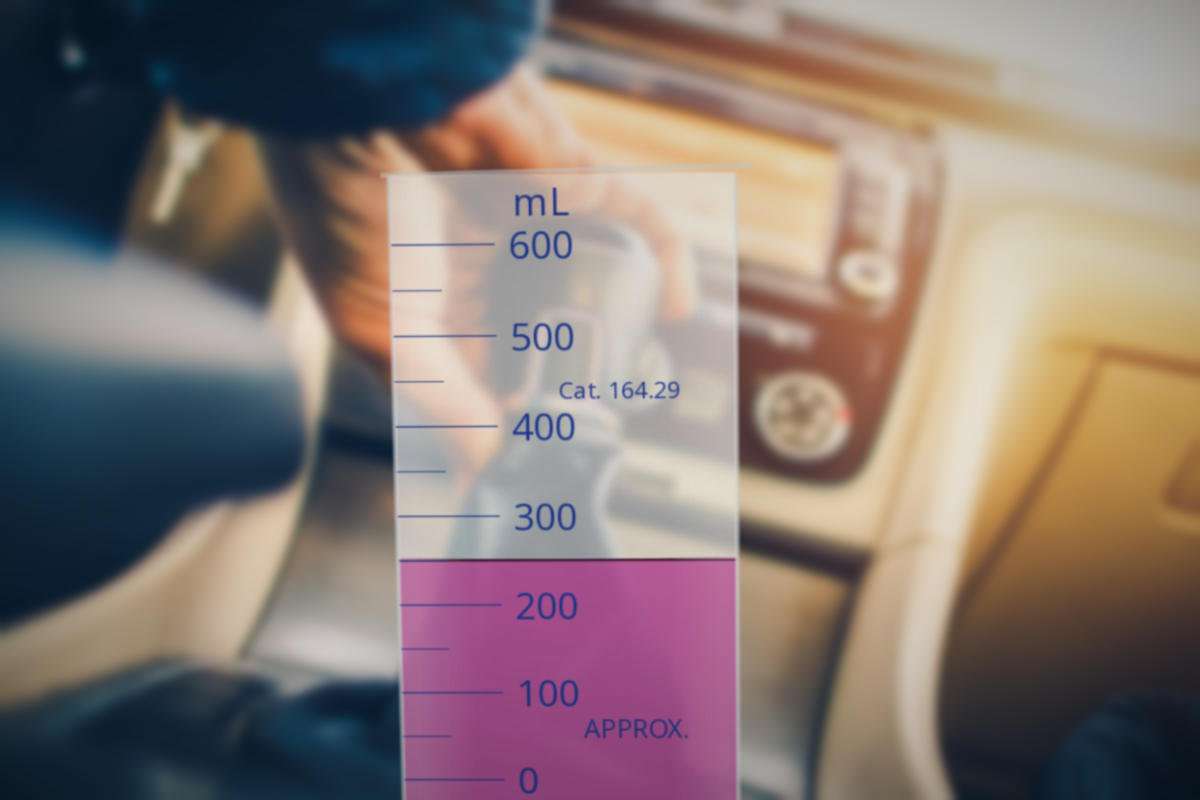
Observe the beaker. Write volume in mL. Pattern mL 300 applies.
mL 250
